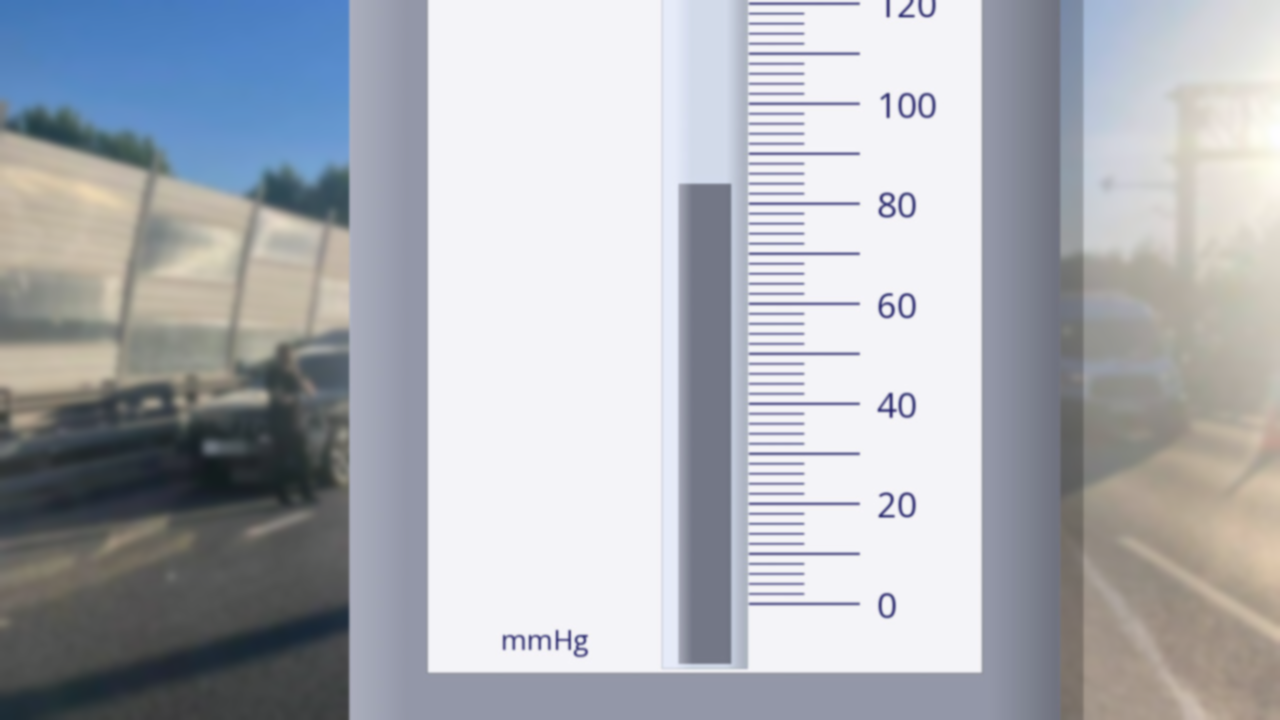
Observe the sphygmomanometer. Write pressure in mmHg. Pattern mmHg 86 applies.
mmHg 84
